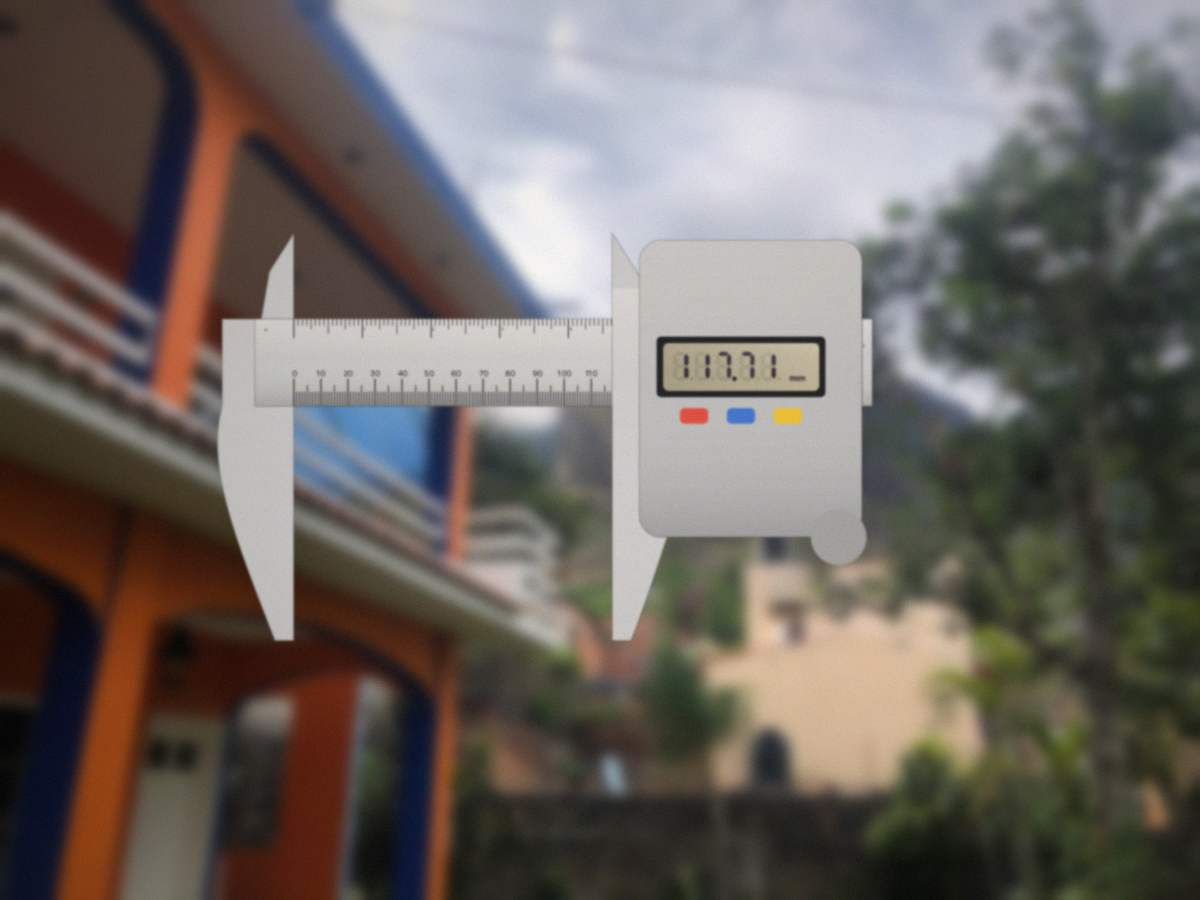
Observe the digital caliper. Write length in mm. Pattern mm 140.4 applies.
mm 117.71
